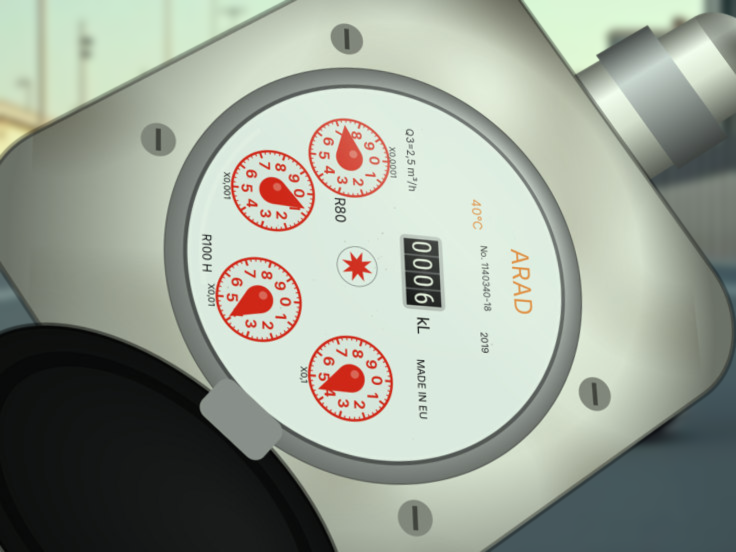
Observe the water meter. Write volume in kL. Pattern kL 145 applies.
kL 6.4407
